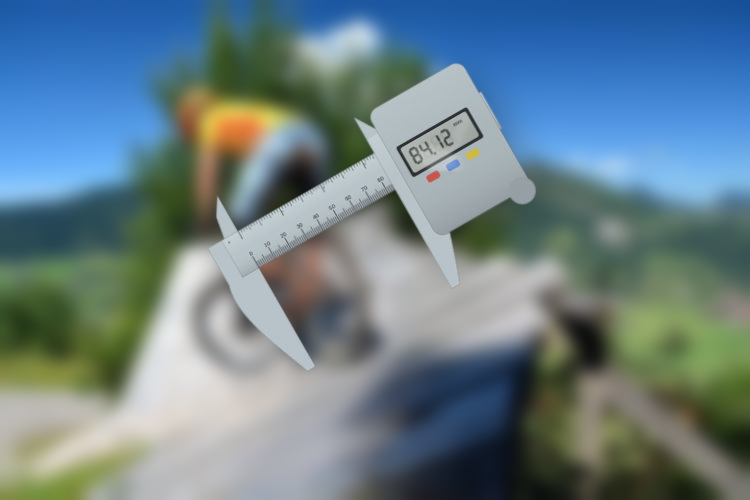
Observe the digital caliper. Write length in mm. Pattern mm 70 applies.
mm 84.12
